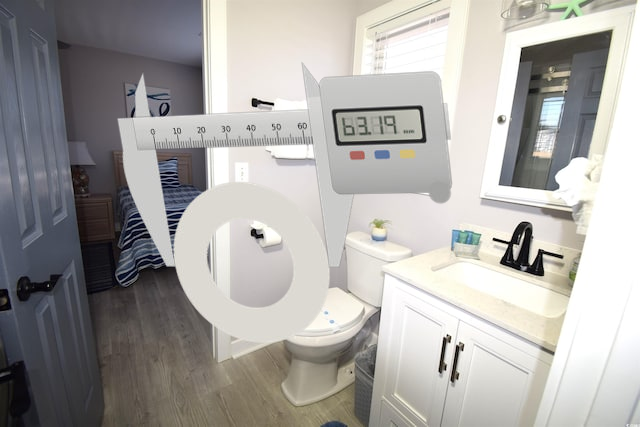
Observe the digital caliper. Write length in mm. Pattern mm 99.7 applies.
mm 63.19
